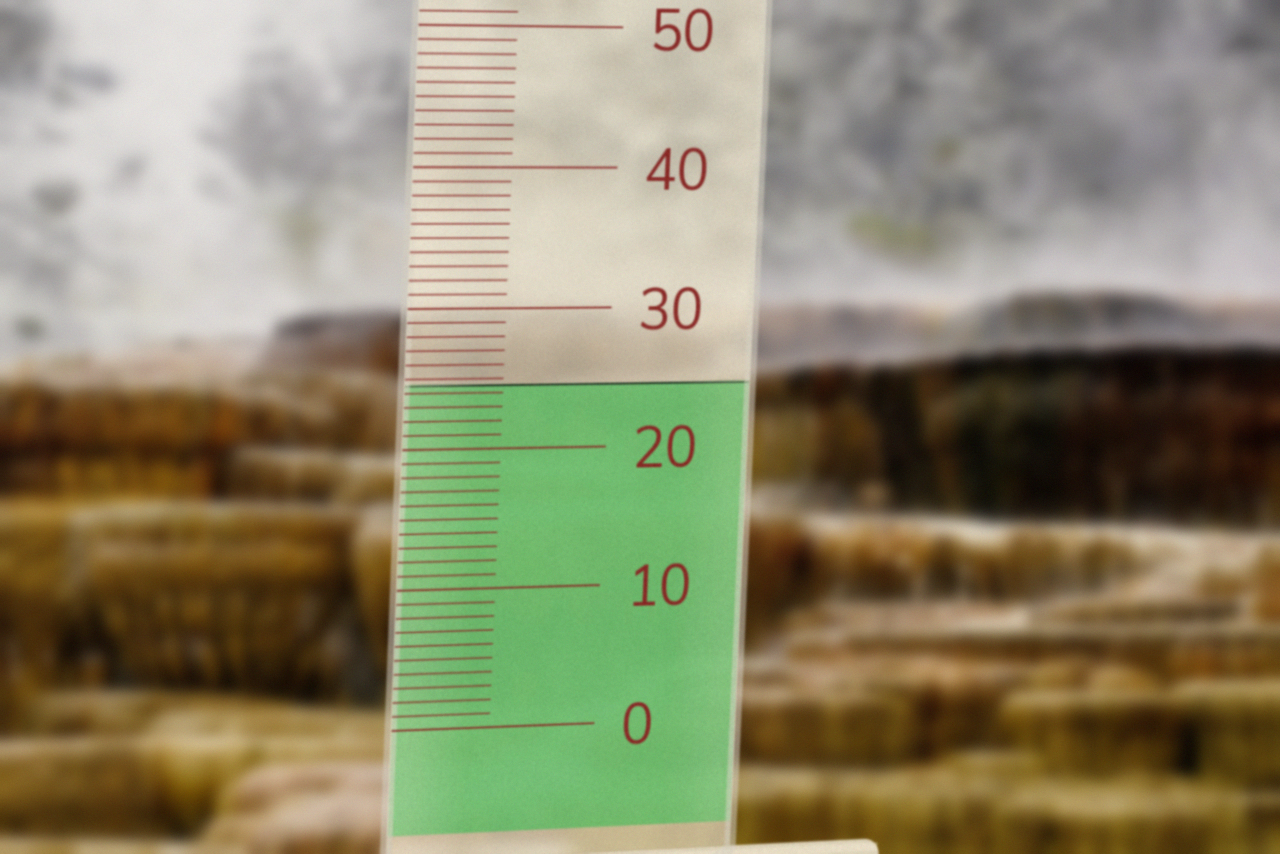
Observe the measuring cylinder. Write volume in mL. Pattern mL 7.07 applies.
mL 24.5
